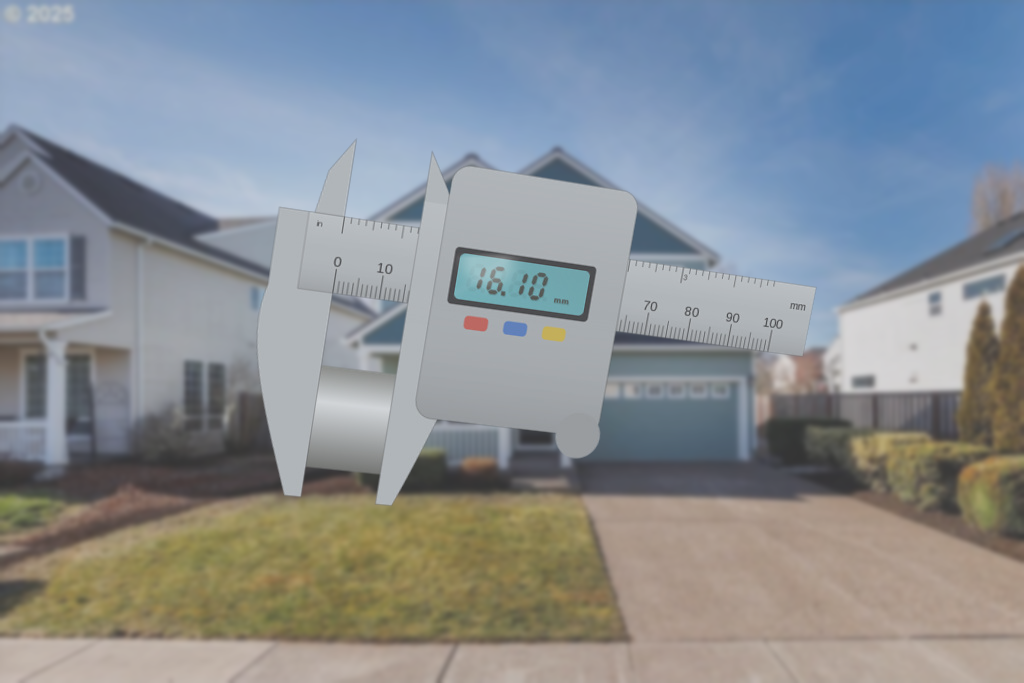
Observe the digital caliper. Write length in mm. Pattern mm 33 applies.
mm 16.10
